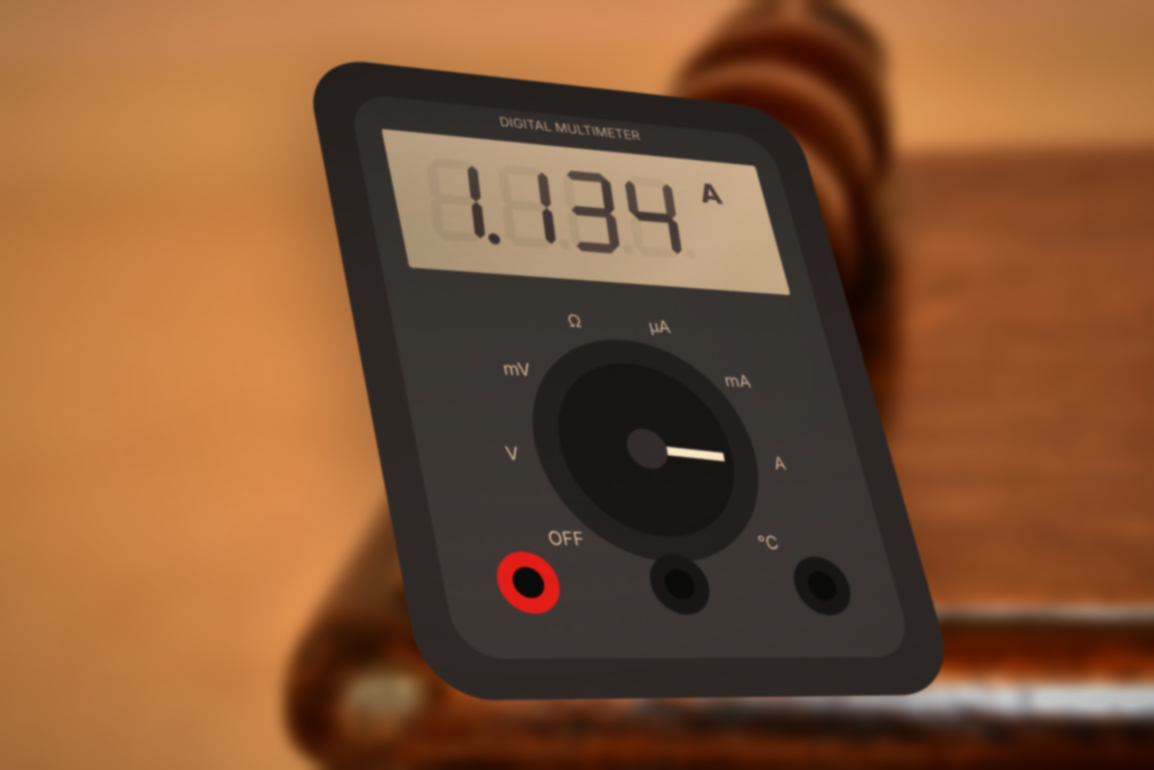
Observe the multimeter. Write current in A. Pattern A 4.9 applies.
A 1.134
